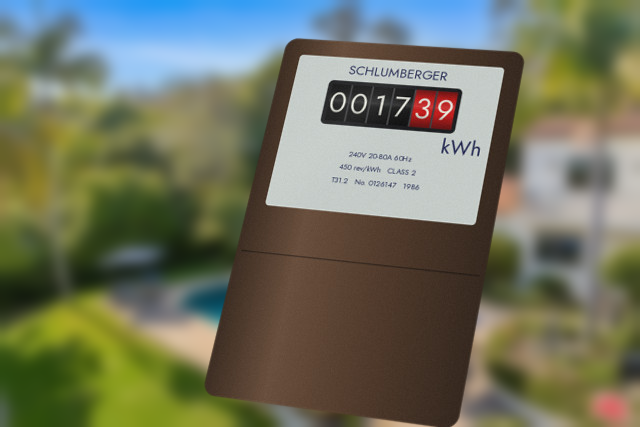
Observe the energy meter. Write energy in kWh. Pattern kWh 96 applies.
kWh 17.39
